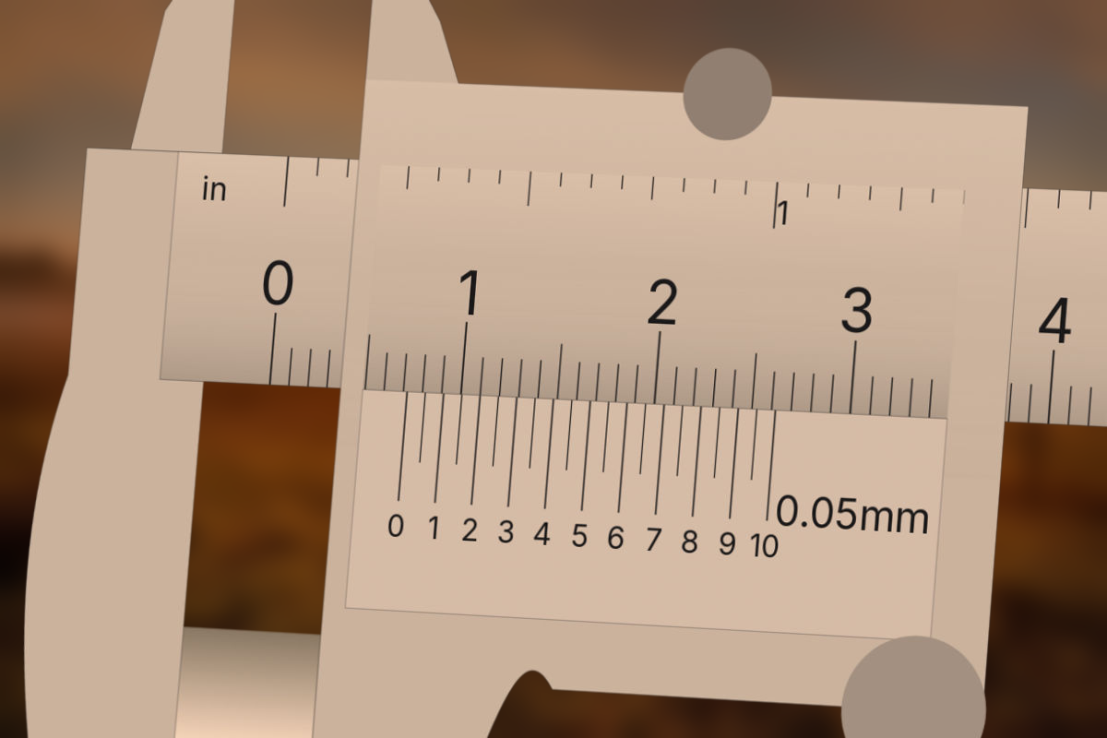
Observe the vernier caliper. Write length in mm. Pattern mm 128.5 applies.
mm 7.2
